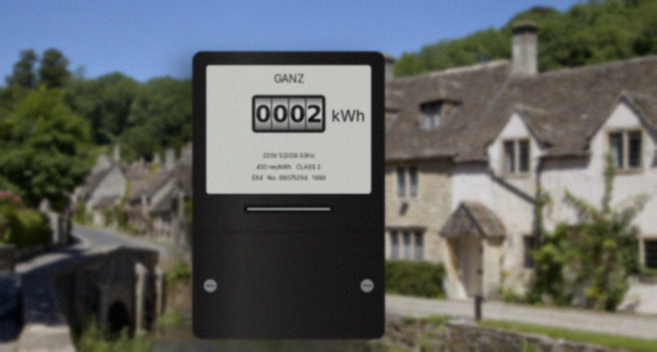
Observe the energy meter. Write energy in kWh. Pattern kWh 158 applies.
kWh 2
